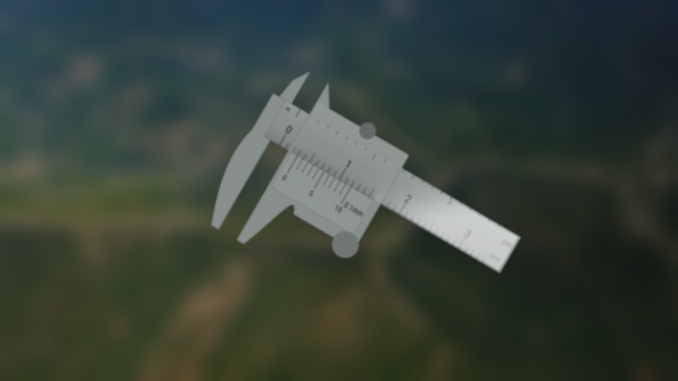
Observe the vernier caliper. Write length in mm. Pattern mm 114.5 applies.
mm 3.0
